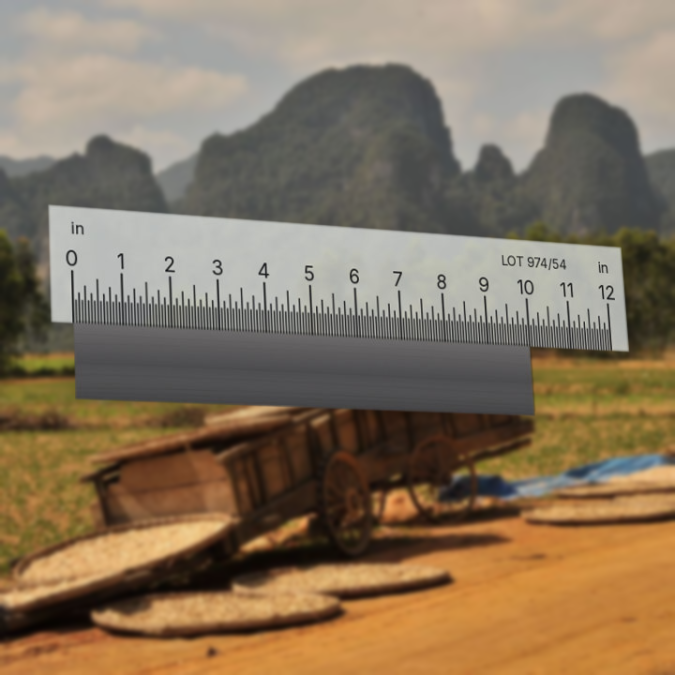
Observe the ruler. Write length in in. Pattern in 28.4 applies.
in 10
